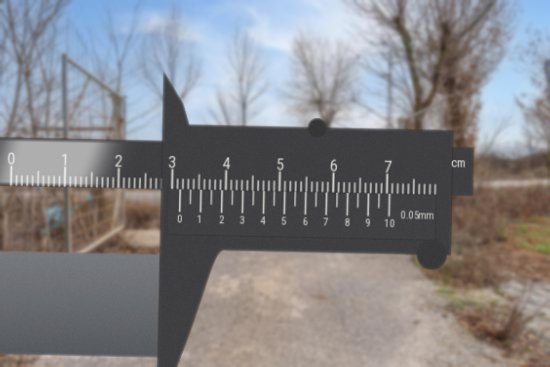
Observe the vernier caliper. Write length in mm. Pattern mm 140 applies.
mm 31.5
